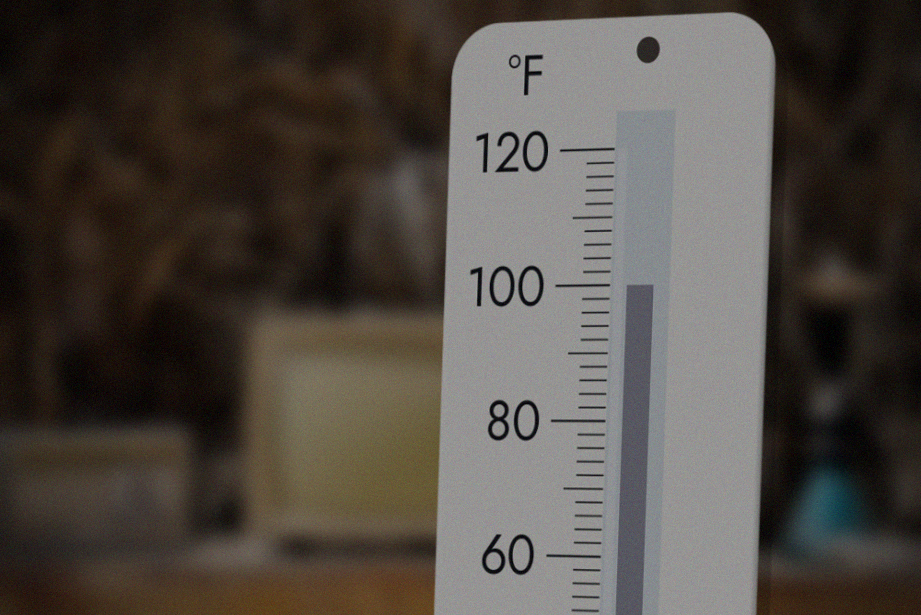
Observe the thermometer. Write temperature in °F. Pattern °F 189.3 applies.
°F 100
